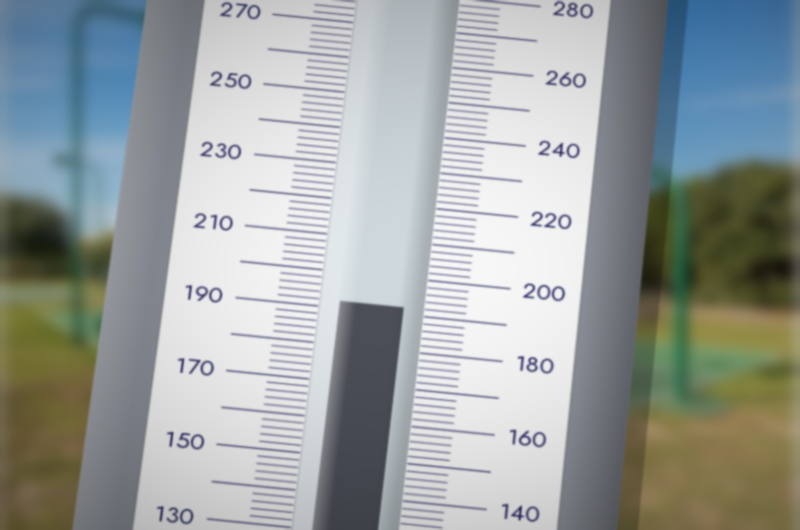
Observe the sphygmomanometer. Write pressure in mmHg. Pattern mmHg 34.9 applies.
mmHg 192
